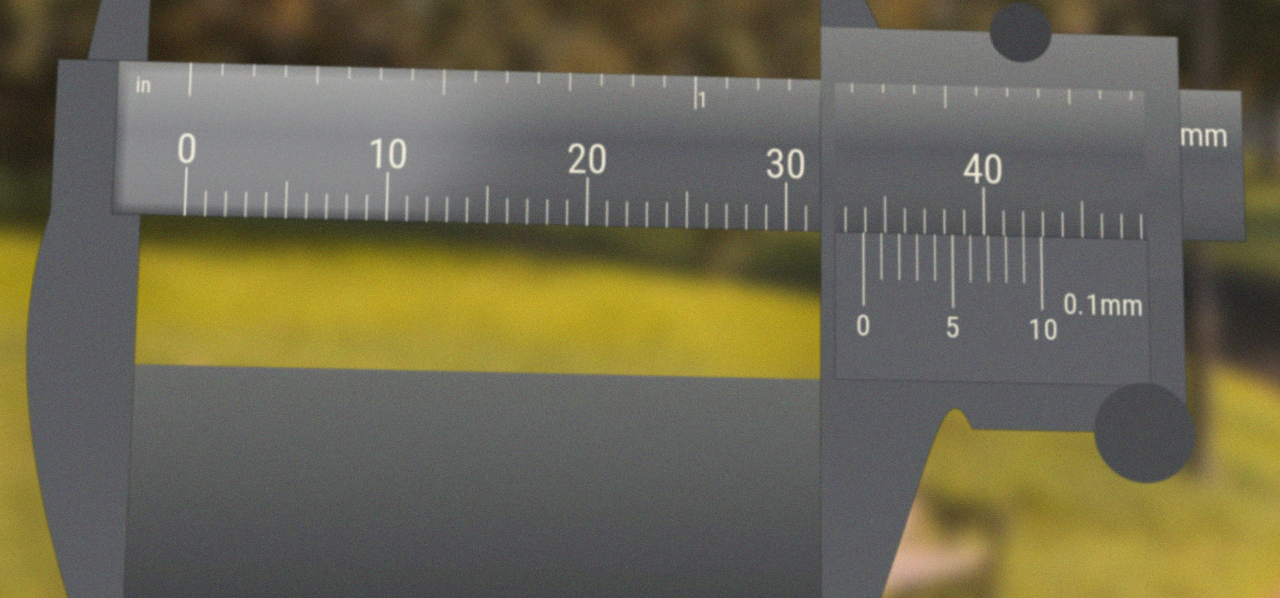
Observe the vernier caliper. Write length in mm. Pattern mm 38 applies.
mm 33.9
